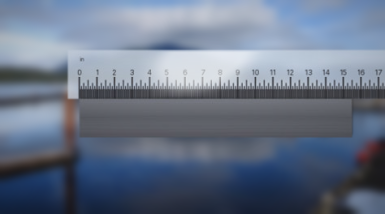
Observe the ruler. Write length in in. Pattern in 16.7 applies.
in 15.5
